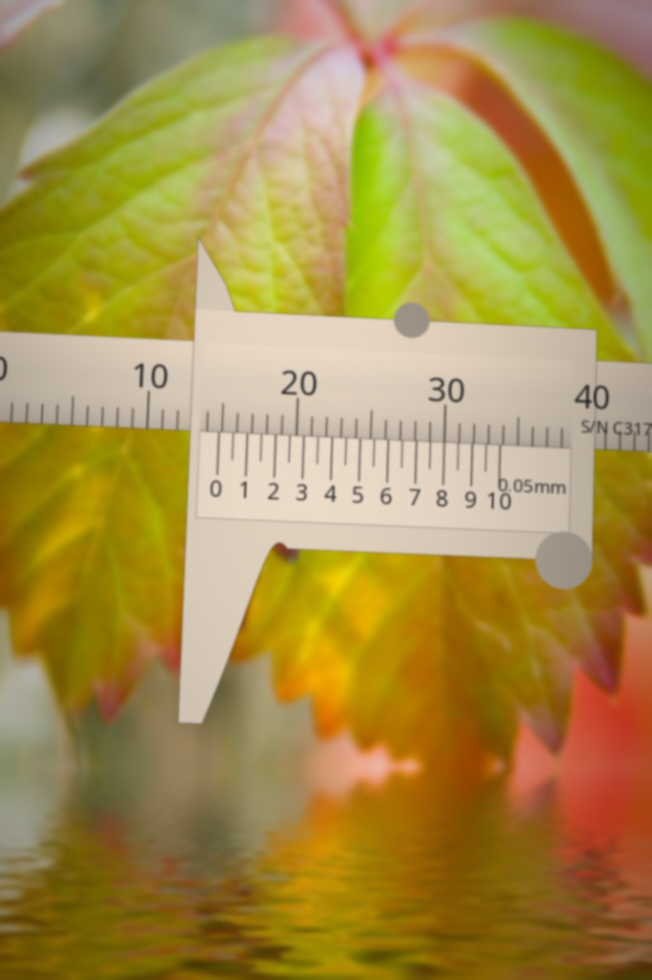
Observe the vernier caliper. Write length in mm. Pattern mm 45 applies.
mm 14.8
